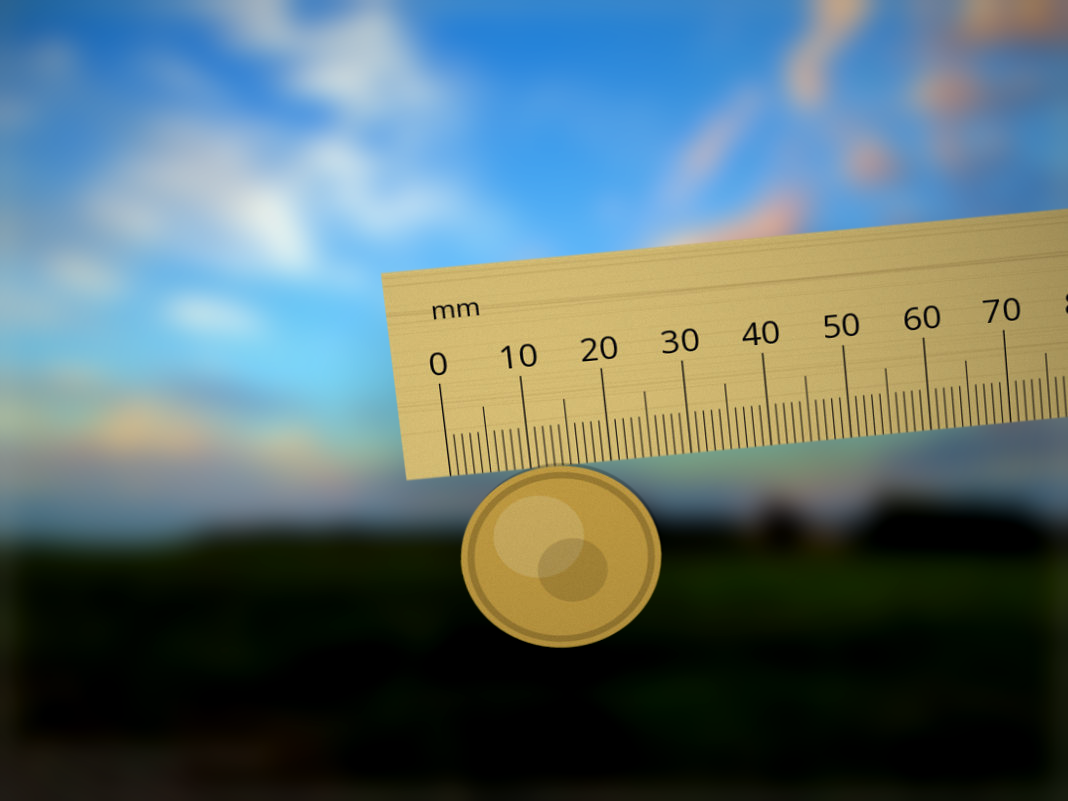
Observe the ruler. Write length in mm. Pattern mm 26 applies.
mm 25
